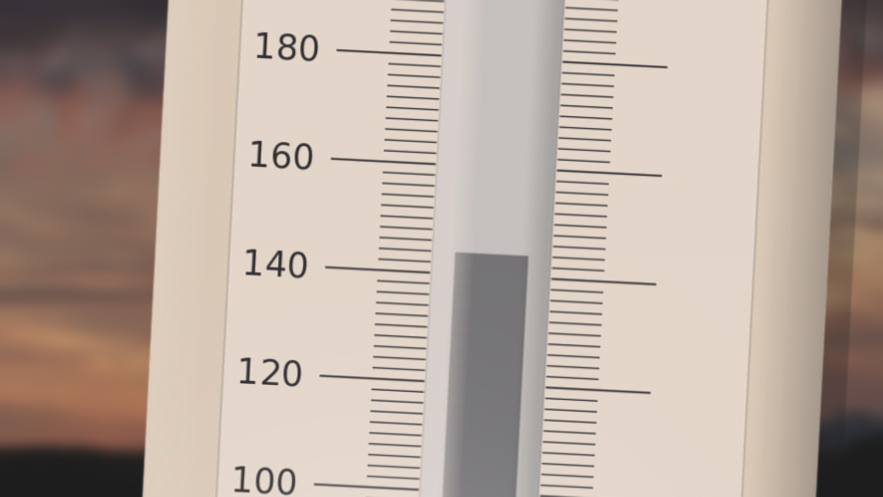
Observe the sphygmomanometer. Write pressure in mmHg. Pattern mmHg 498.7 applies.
mmHg 144
